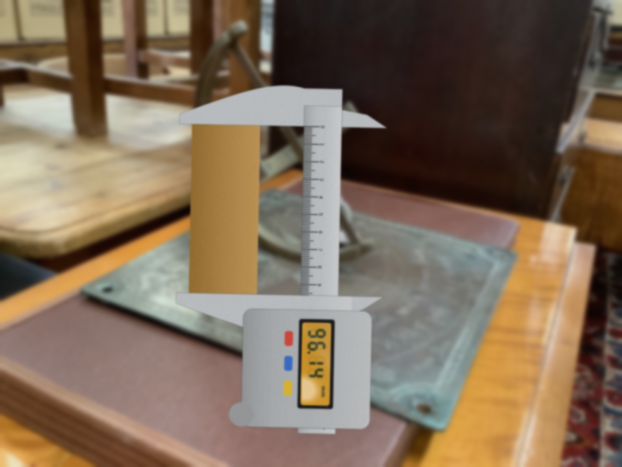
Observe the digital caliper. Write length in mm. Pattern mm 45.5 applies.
mm 96.14
